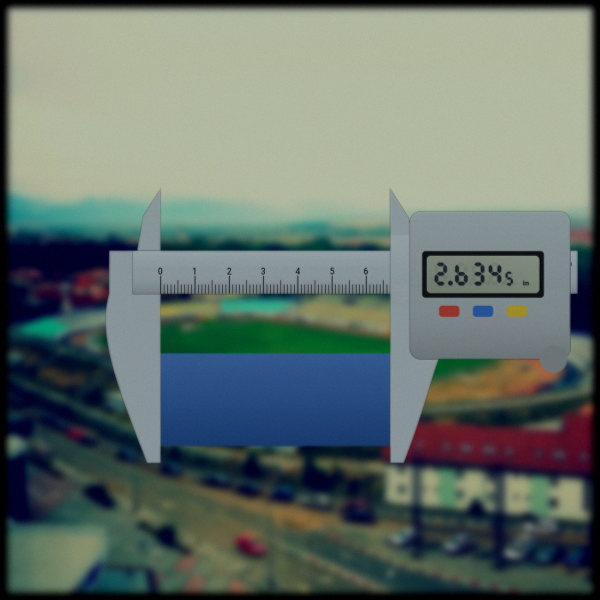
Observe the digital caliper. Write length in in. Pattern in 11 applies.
in 2.6345
